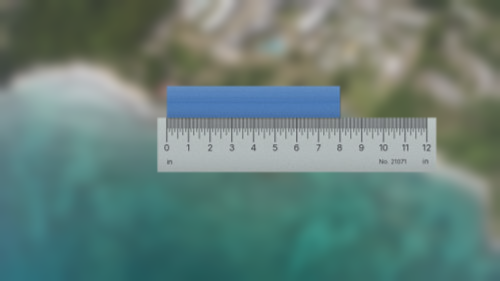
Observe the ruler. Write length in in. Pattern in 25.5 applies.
in 8
